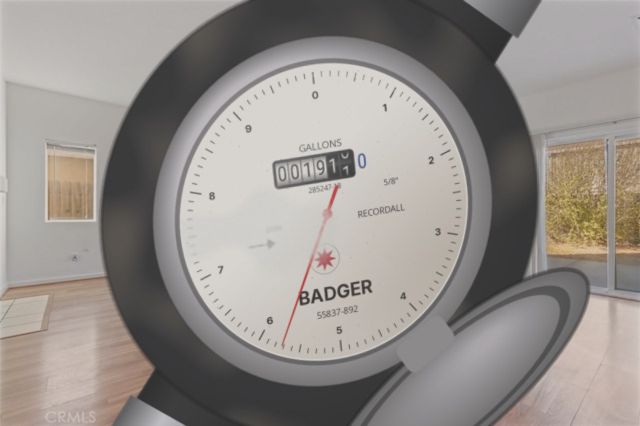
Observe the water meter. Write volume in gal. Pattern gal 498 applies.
gal 19105.7
